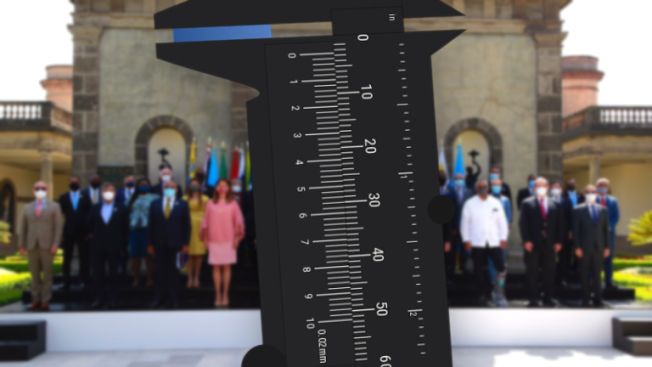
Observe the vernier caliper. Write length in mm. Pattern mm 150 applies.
mm 2.6
